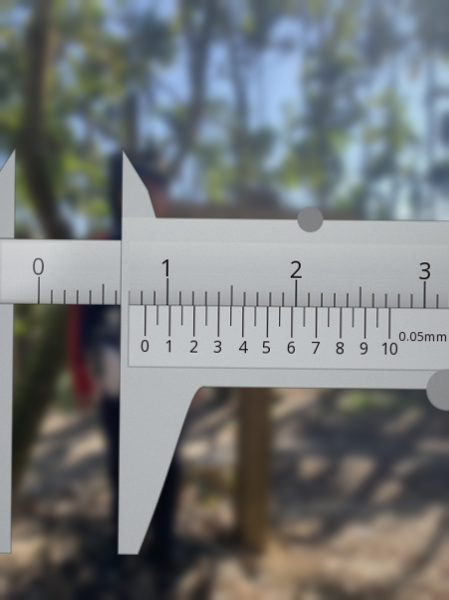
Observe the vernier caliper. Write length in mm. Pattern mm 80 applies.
mm 8.3
